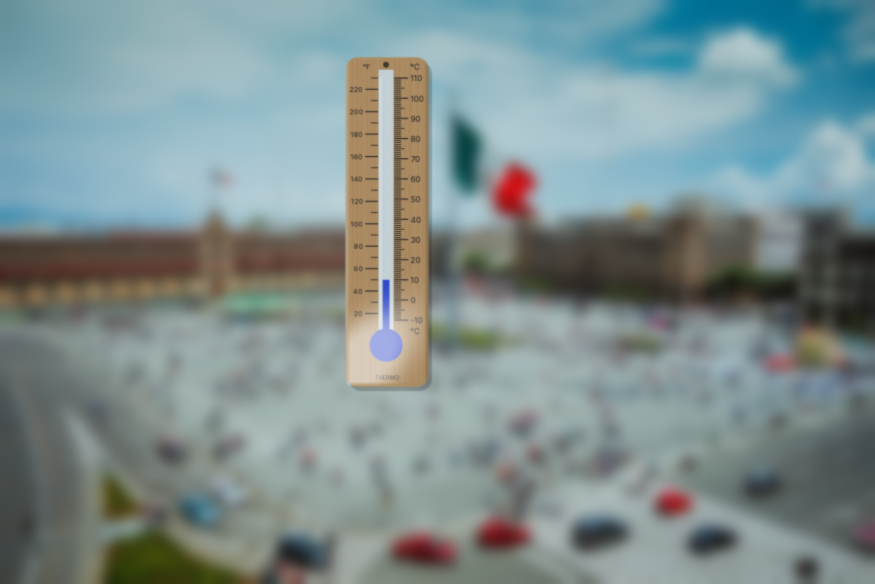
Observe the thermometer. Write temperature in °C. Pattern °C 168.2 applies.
°C 10
